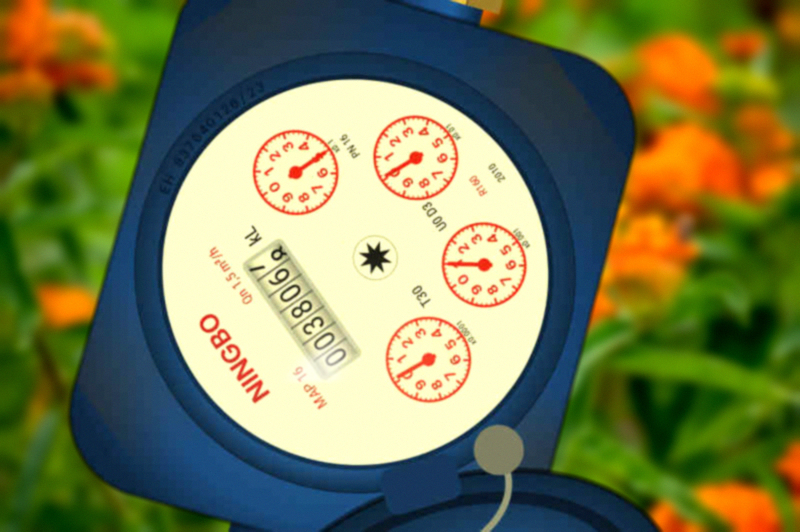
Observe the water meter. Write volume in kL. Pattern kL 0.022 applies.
kL 38067.5010
